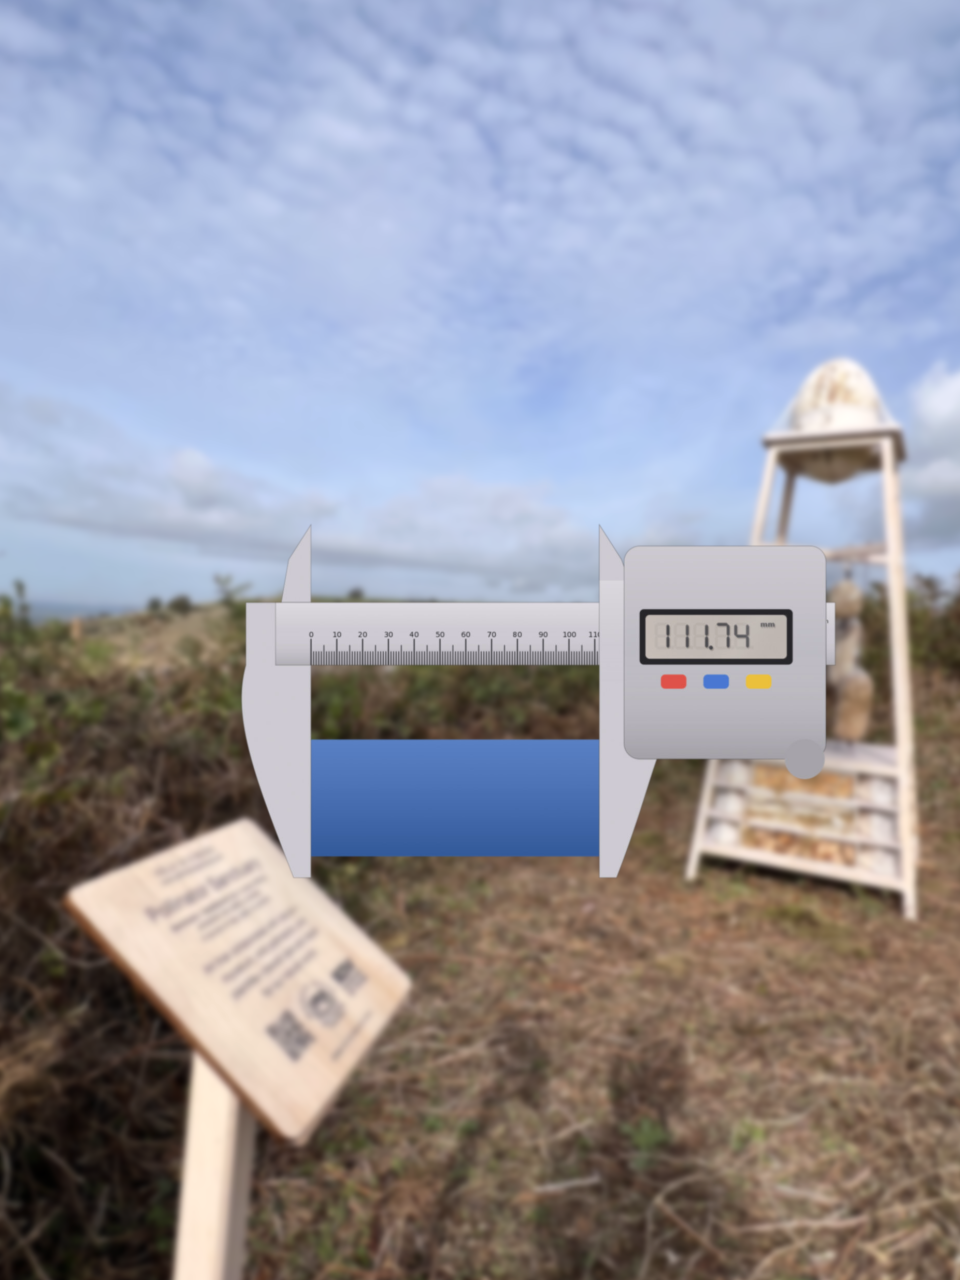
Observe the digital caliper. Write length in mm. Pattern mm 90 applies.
mm 111.74
